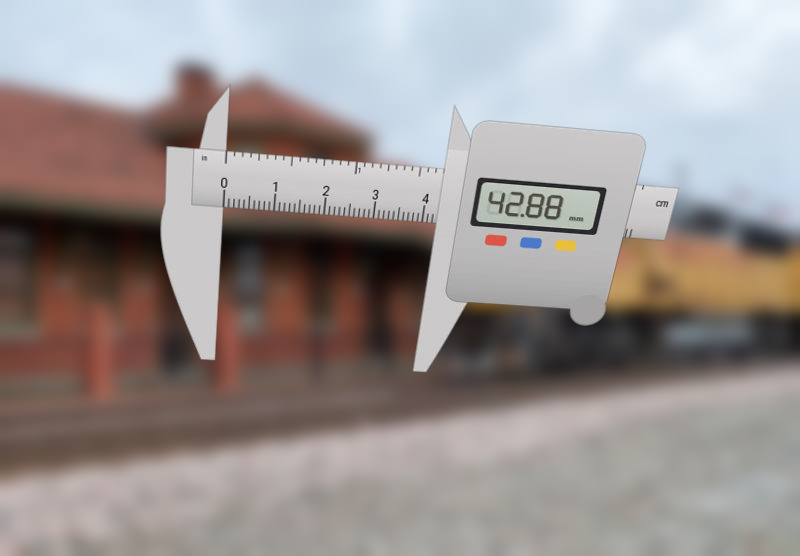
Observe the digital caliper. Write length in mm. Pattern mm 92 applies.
mm 42.88
